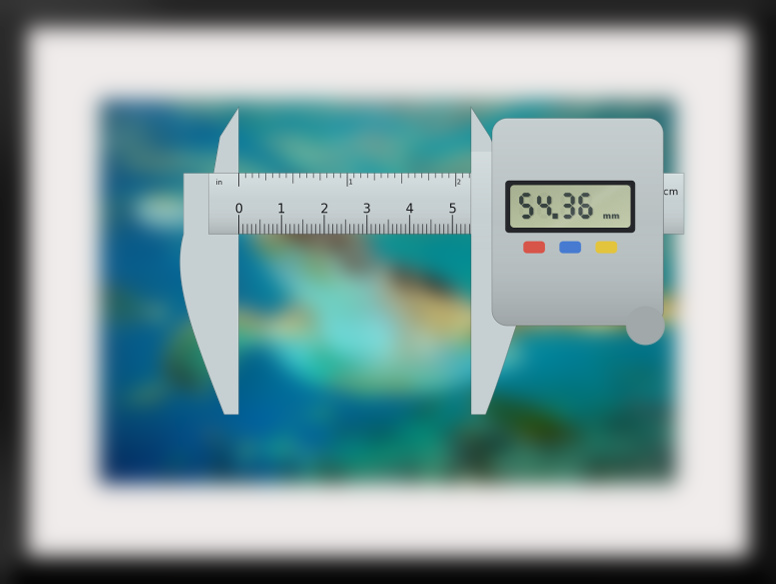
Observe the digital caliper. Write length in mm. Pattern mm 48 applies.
mm 54.36
